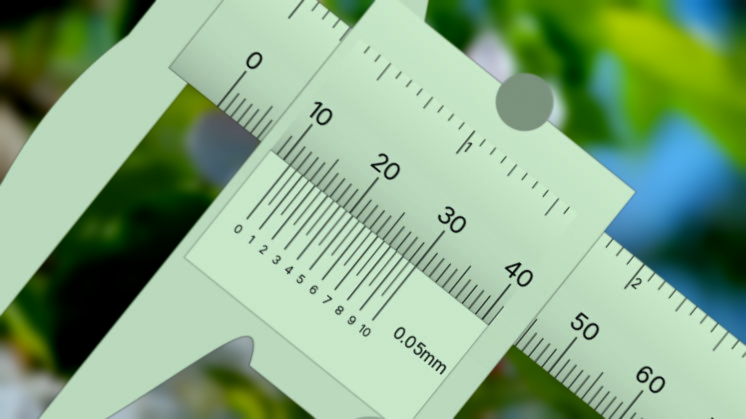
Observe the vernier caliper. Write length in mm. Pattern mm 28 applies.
mm 11.0
